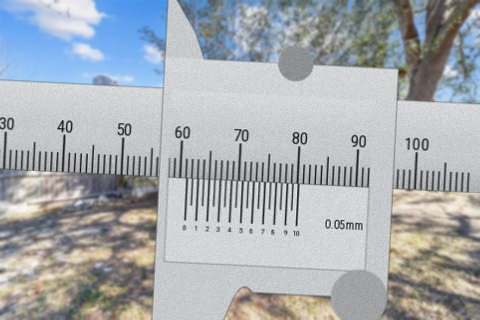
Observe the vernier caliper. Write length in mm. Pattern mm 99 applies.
mm 61.2
